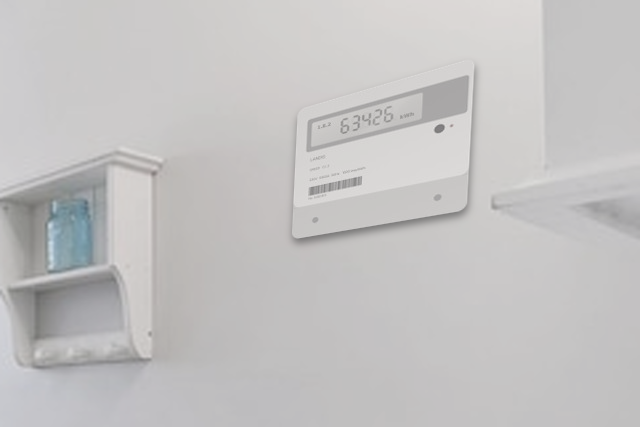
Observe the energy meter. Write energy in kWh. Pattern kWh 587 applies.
kWh 63426
